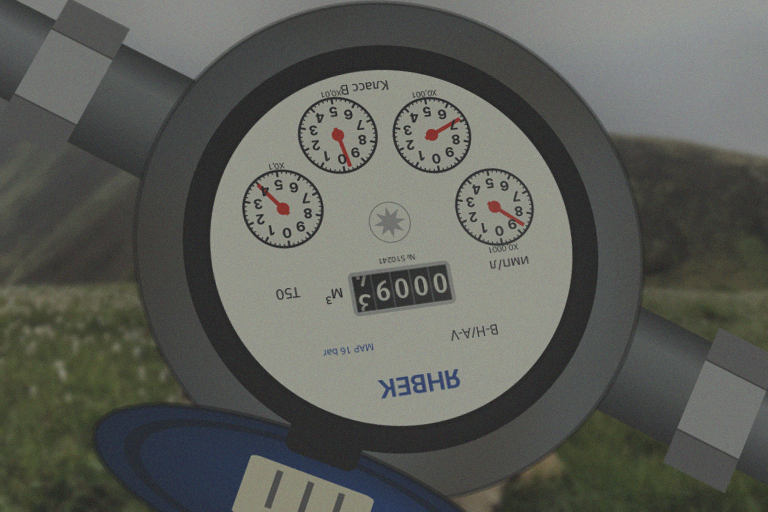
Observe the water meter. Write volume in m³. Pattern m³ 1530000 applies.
m³ 93.3968
